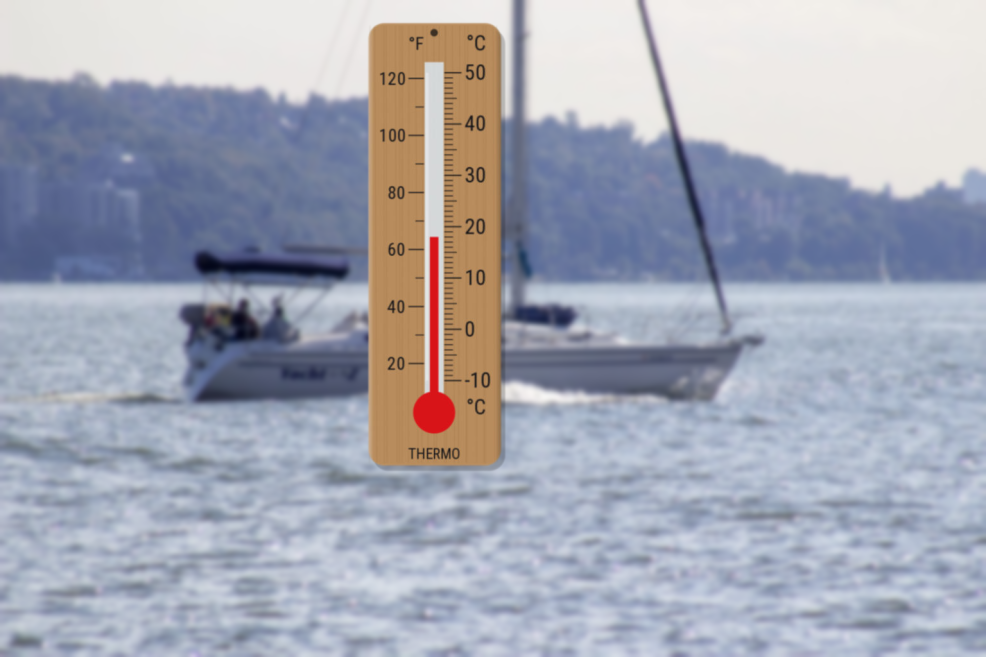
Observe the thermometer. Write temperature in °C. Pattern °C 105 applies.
°C 18
